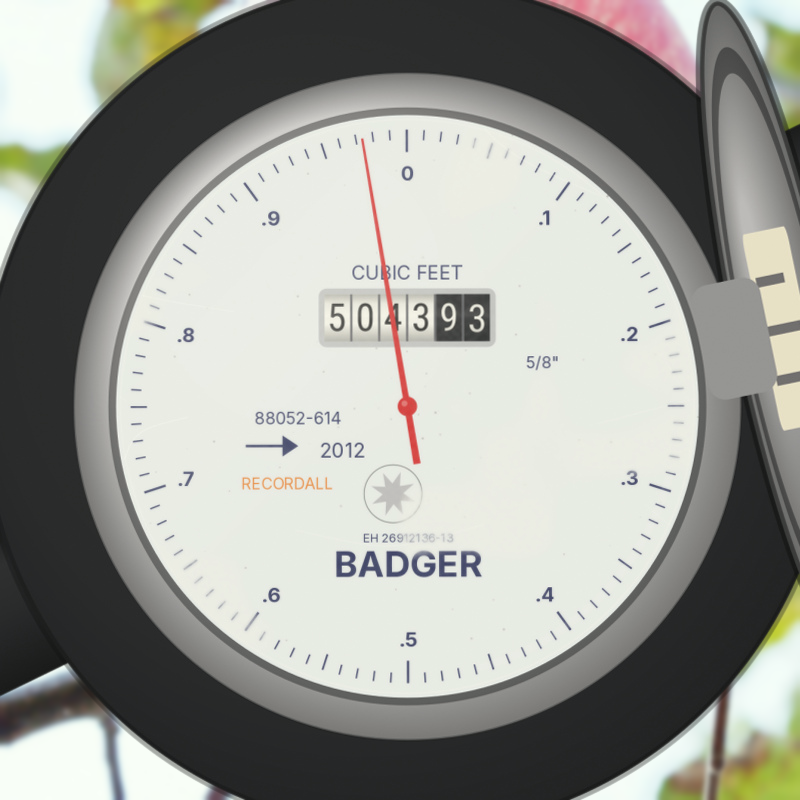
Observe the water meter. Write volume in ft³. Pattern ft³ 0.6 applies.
ft³ 504392.97
